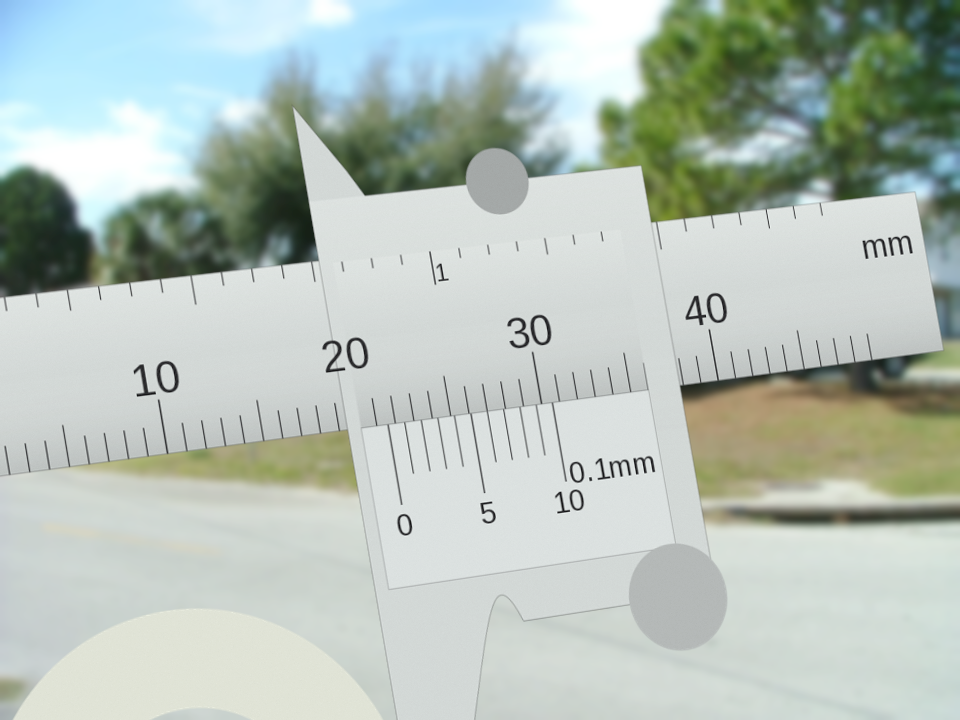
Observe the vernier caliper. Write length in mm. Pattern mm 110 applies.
mm 21.6
